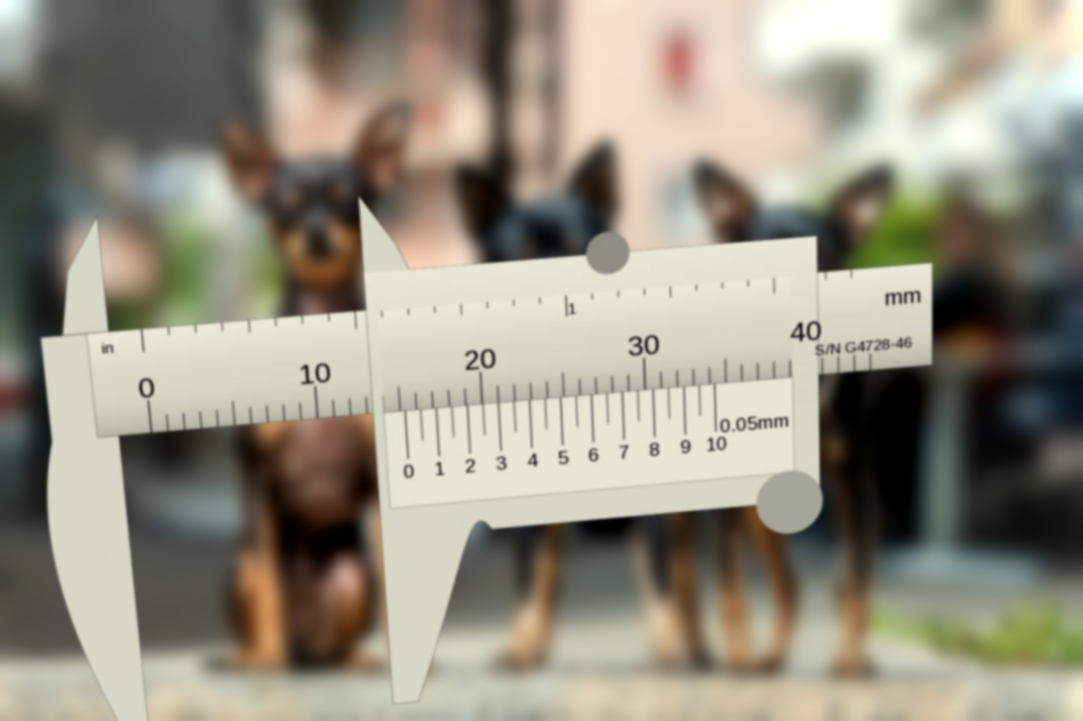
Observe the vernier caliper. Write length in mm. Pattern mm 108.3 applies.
mm 15.3
